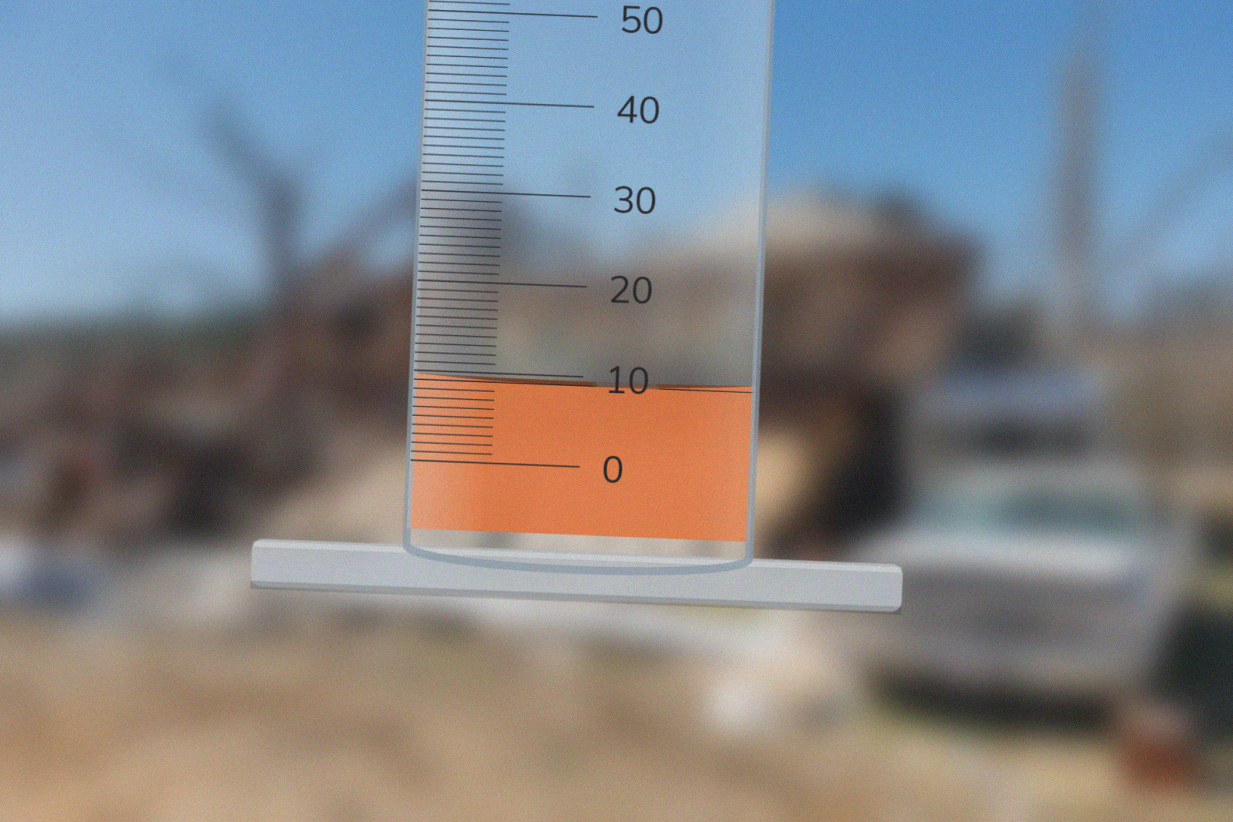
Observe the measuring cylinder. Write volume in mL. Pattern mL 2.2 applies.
mL 9
